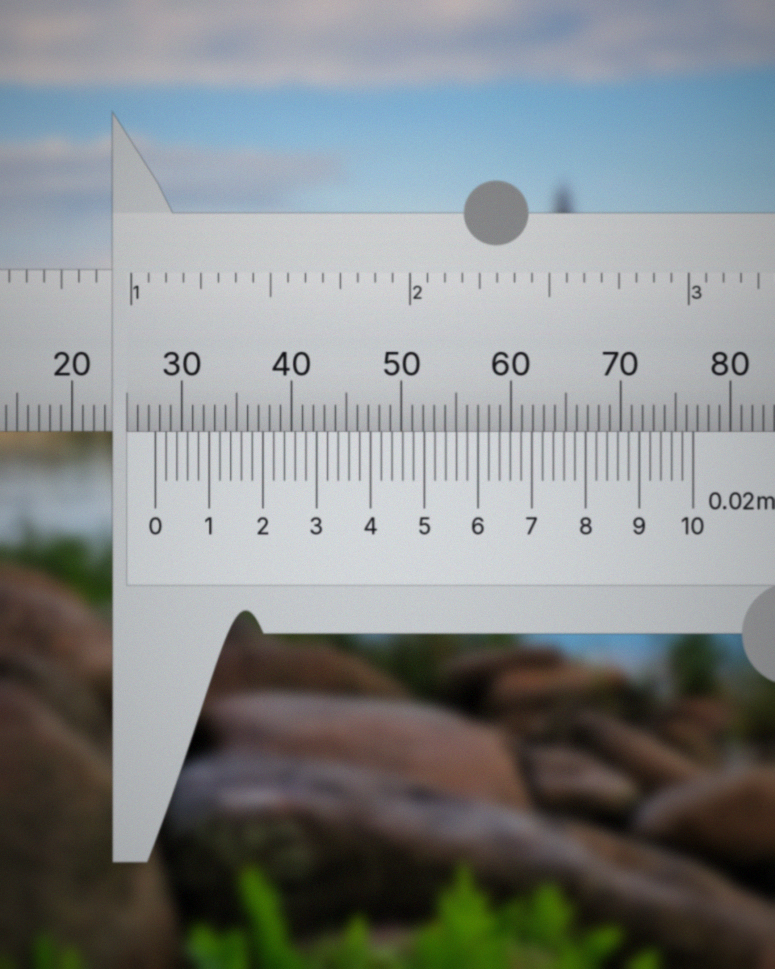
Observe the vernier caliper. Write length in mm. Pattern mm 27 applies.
mm 27.6
